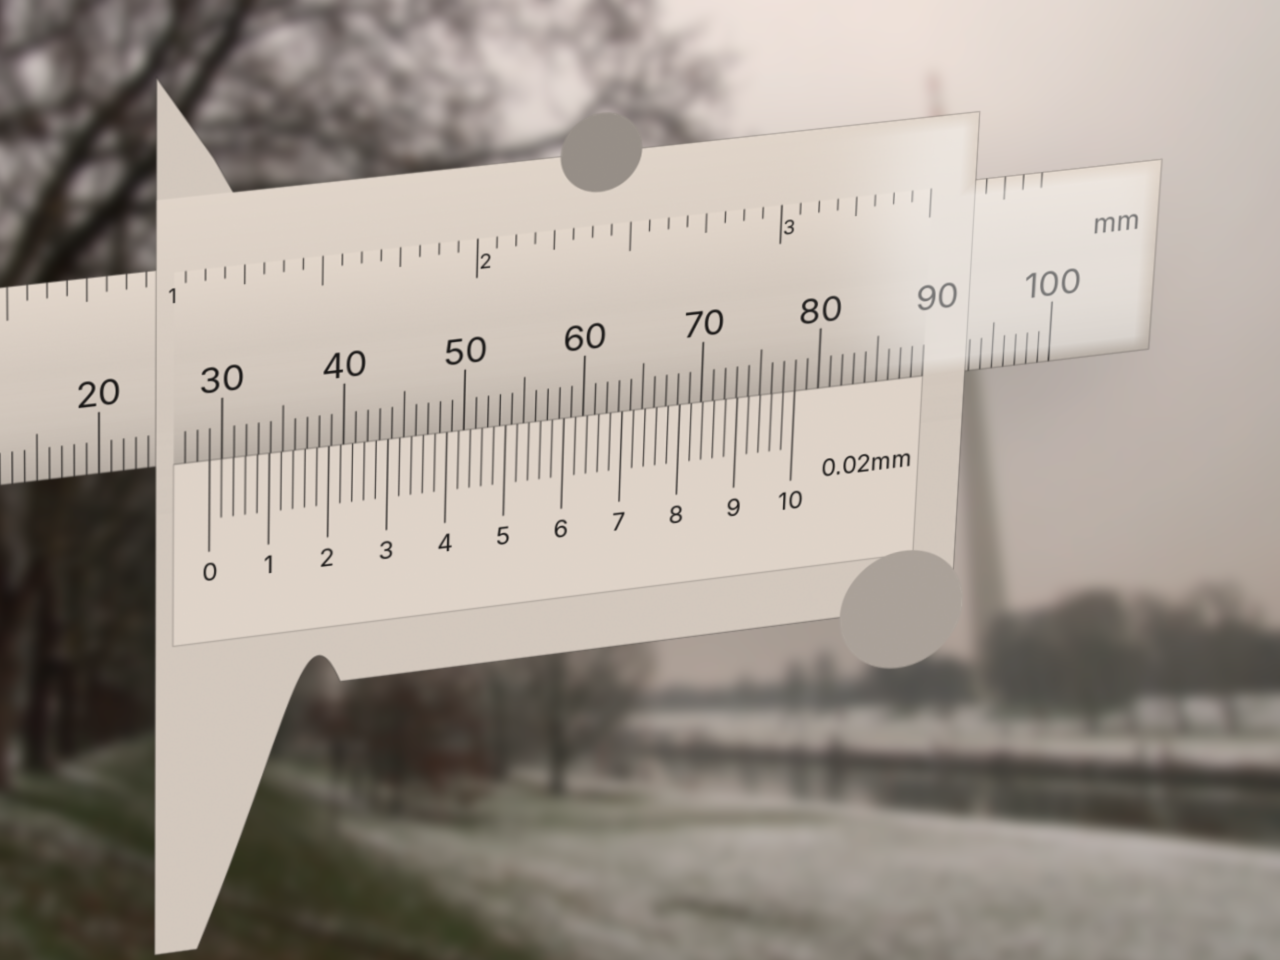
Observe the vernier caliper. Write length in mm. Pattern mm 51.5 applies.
mm 29.0
